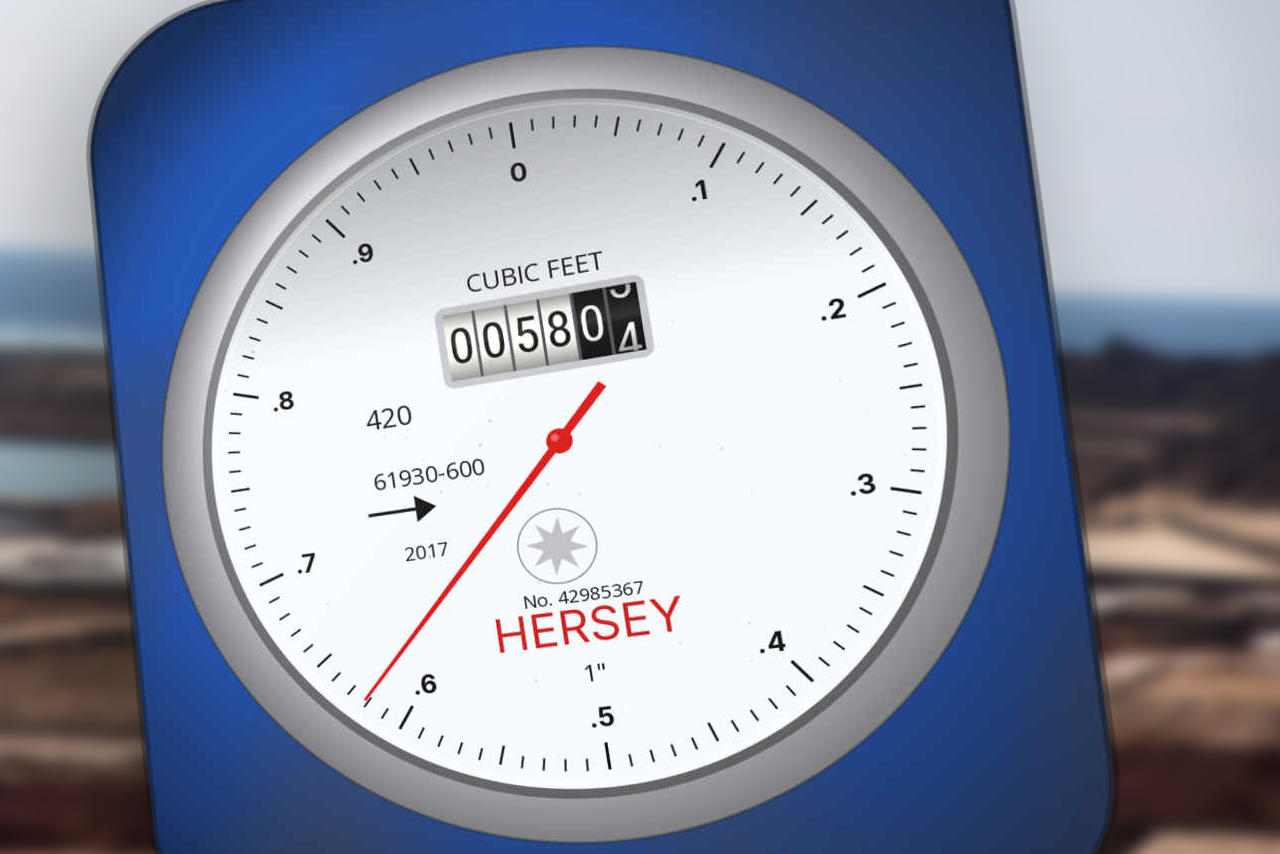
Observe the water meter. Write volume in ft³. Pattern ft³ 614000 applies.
ft³ 5803.62
